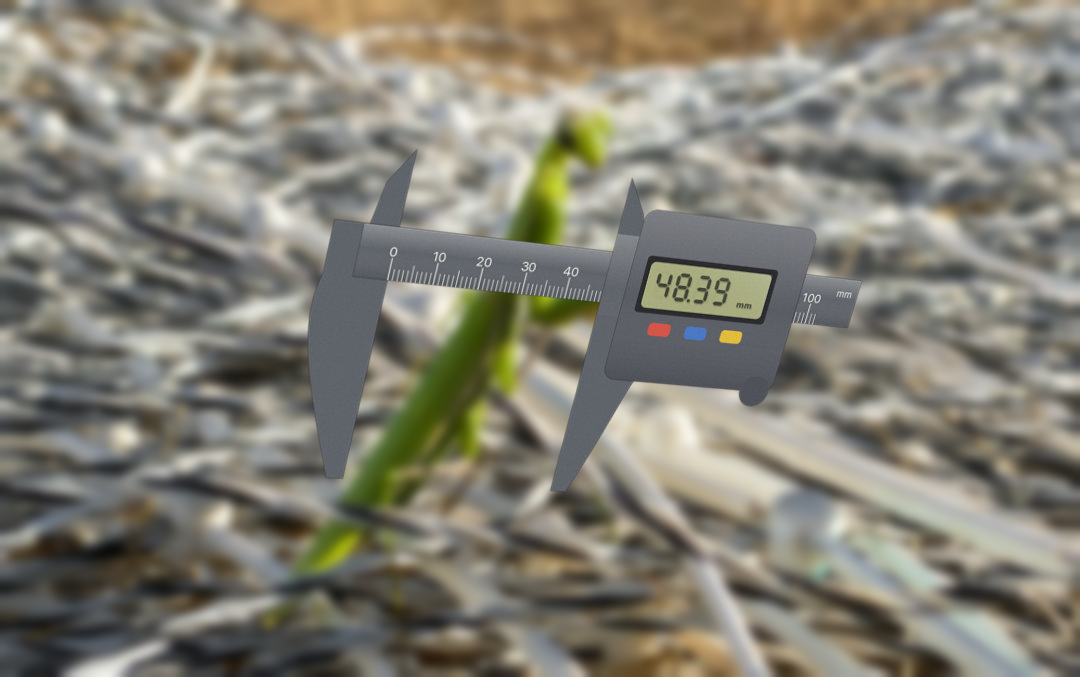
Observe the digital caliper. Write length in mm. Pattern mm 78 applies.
mm 48.39
